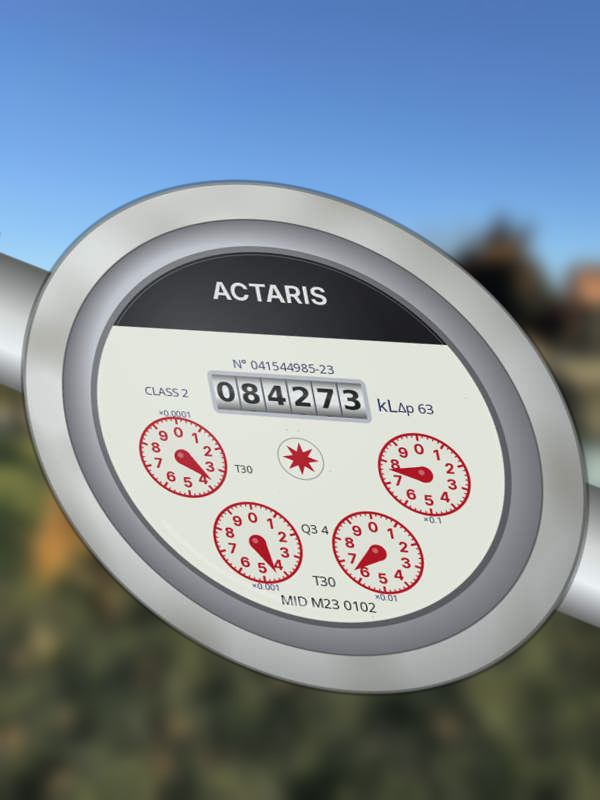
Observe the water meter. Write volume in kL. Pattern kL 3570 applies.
kL 84273.7643
